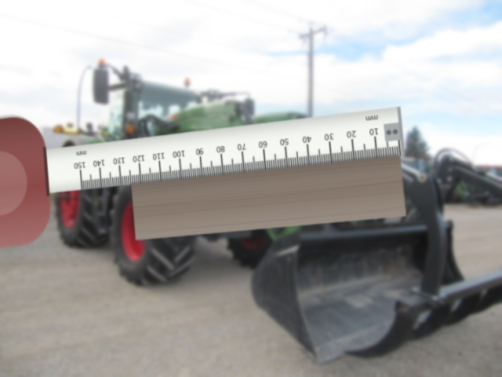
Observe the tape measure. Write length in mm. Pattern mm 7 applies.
mm 125
